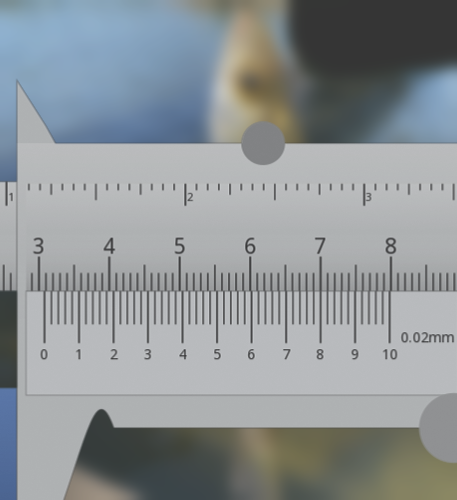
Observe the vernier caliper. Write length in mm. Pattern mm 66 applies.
mm 30.8
